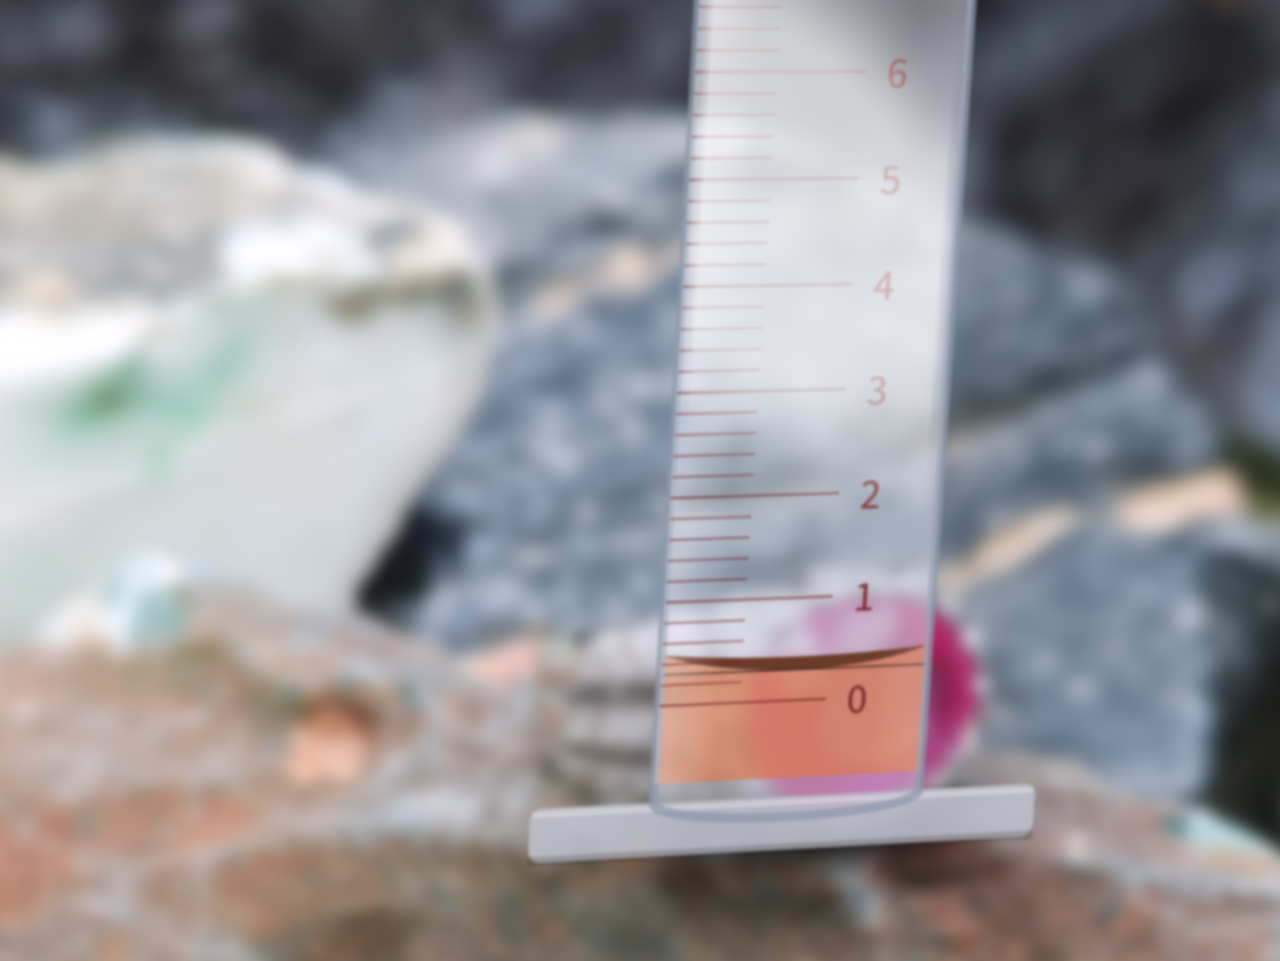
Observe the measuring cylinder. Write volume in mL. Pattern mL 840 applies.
mL 0.3
